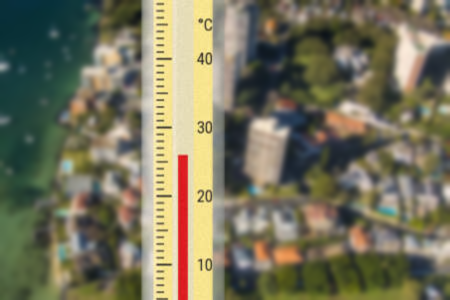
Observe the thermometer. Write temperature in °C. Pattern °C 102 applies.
°C 26
